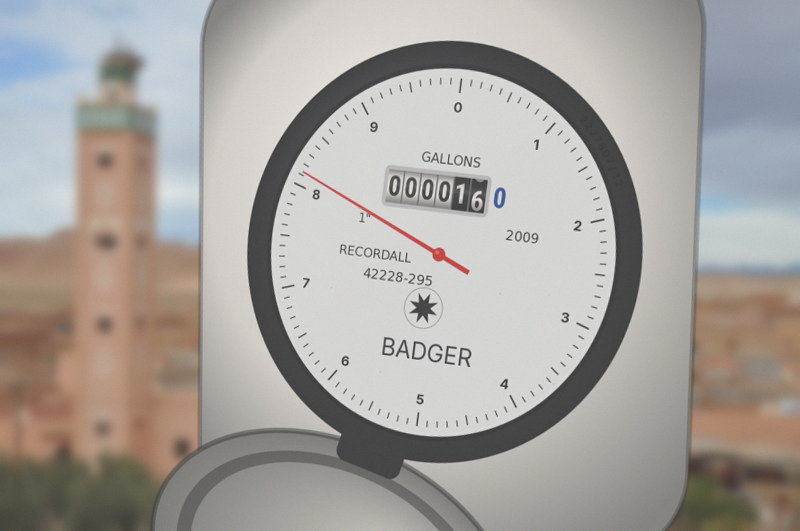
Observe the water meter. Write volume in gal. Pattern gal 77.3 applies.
gal 158.1
